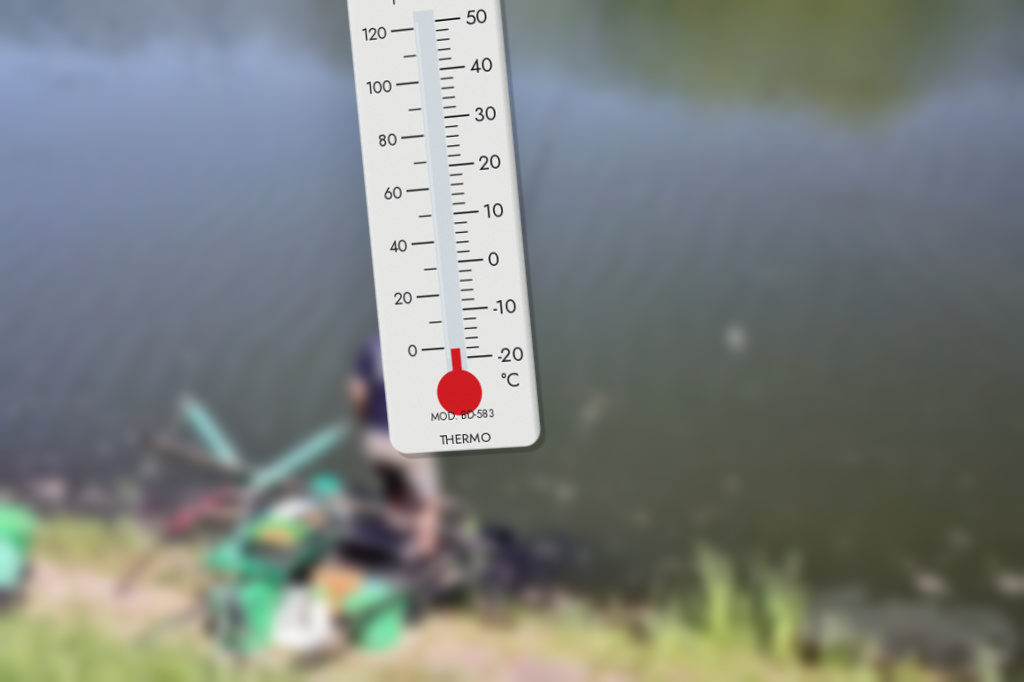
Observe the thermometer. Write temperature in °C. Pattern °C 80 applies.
°C -18
